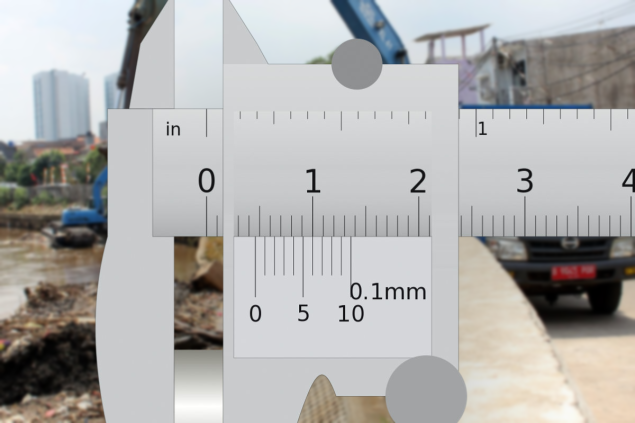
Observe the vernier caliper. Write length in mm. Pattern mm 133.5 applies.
mm 4.6
